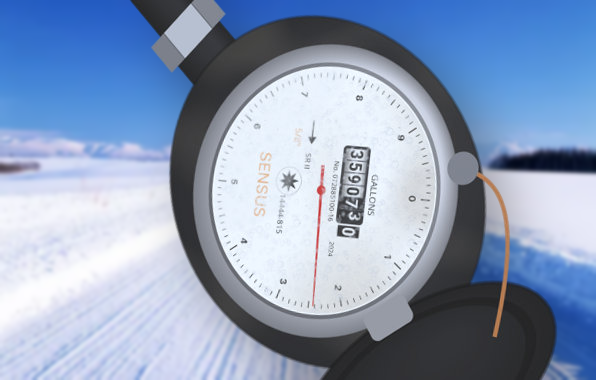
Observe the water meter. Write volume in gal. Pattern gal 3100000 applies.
gal 3590732.4
